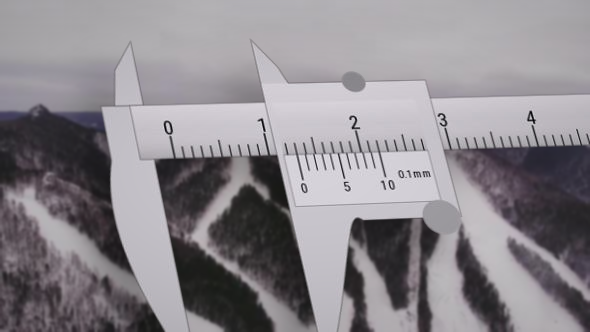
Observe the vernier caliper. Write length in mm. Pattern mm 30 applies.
mm 13.0
